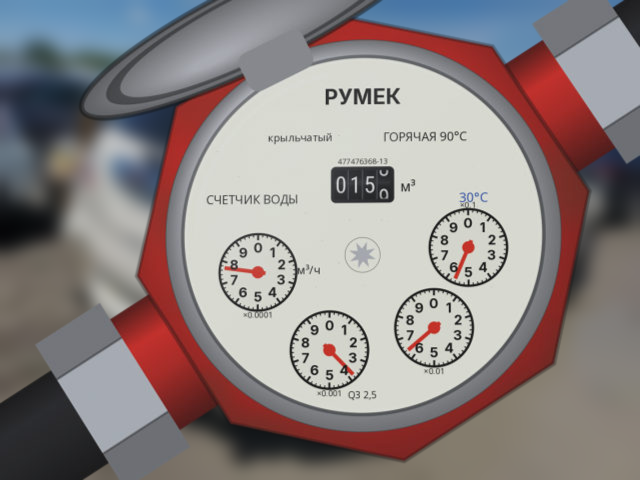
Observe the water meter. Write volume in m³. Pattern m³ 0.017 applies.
m³ 158.5637
